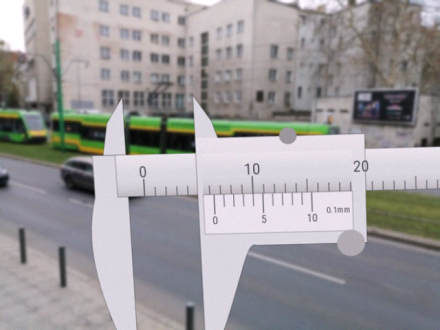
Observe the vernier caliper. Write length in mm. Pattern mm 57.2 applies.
mm 6.4
